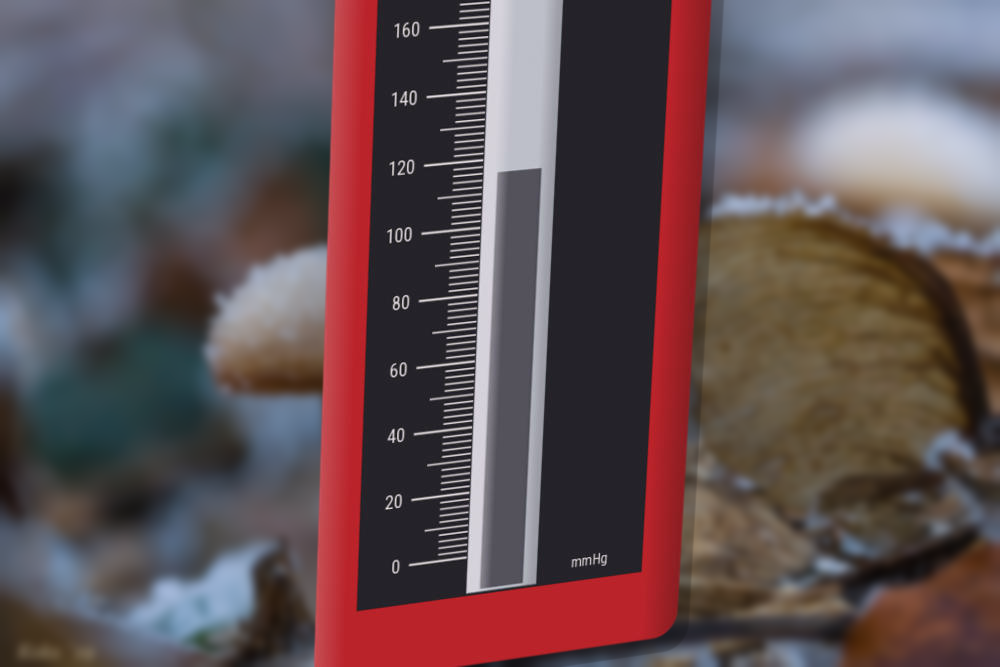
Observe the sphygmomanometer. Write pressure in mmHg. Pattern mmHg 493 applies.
mmHg 116
